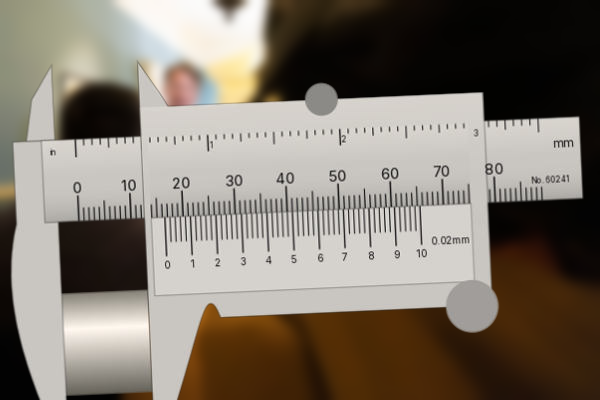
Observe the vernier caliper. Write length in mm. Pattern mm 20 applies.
mm 16.5
